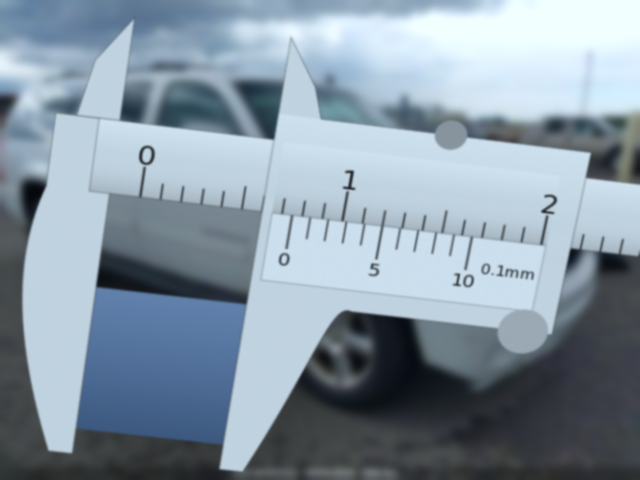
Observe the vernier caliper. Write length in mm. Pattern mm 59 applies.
mm 7.5
